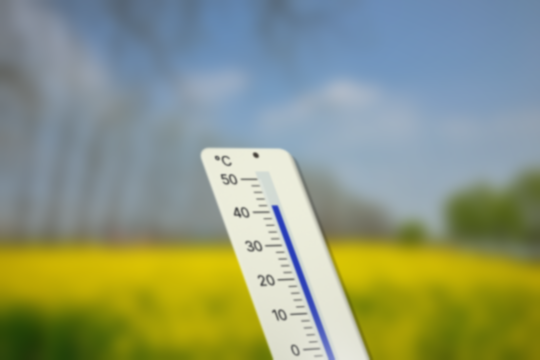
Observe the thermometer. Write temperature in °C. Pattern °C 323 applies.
°C 42
